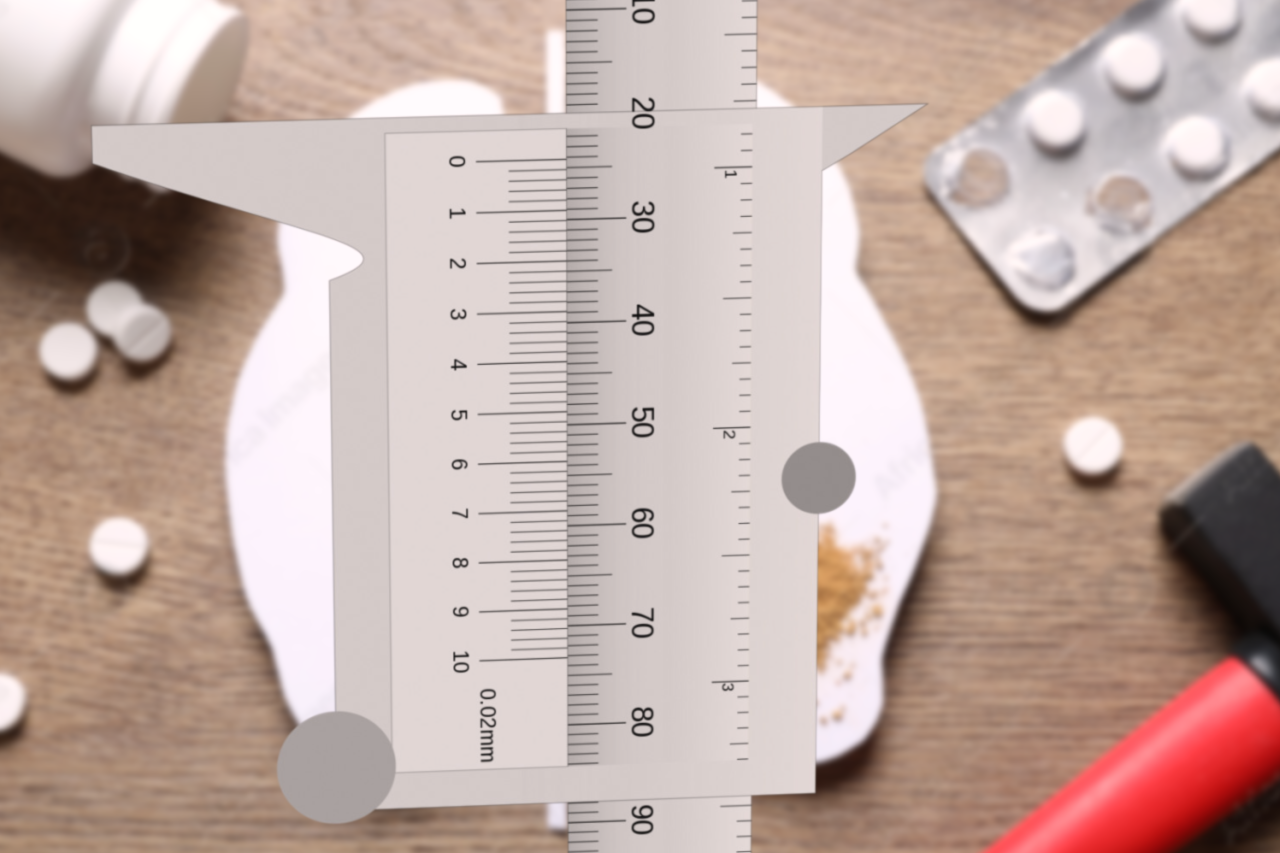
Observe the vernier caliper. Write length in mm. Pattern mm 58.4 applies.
mm 24.2
